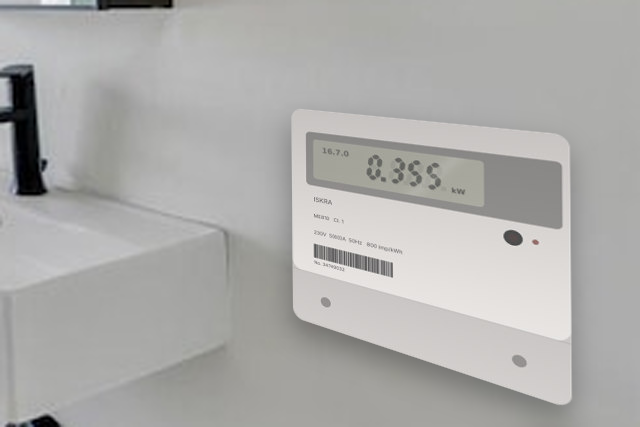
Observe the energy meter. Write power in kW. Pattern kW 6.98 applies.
kW 0.355
